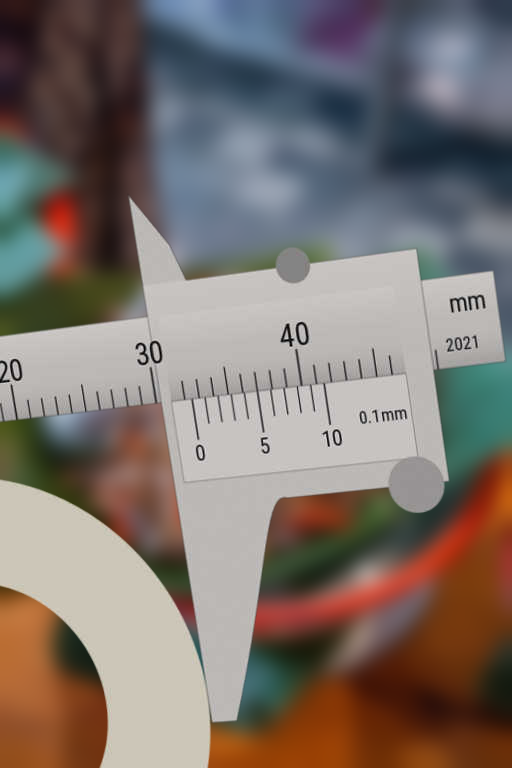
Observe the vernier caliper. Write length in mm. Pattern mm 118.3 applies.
mm 32.5
